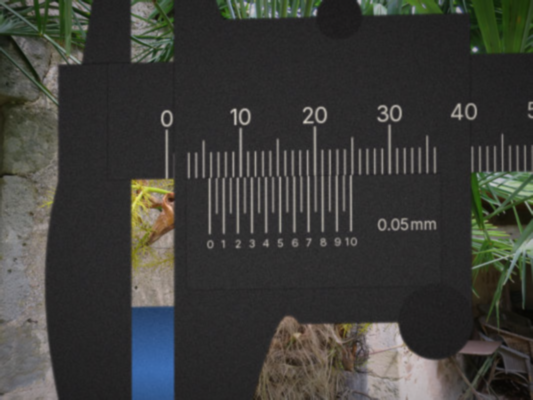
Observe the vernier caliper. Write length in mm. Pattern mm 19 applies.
mm 5.8
